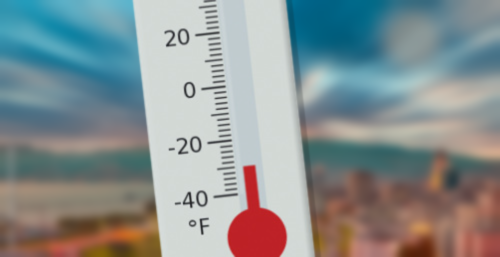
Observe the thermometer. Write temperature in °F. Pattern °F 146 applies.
°F -30
